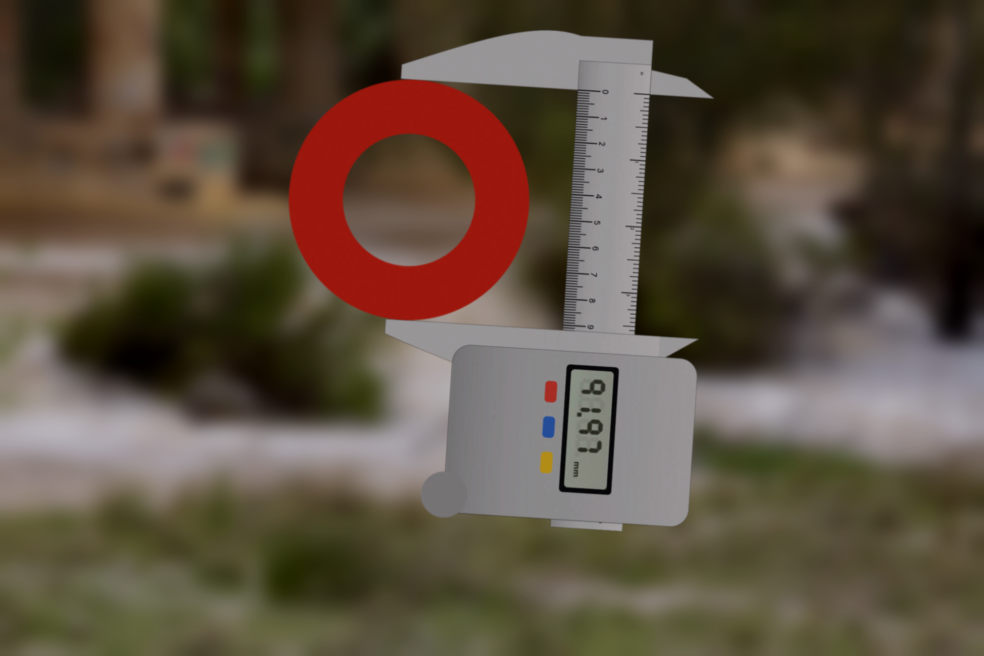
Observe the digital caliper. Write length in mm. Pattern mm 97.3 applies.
mm 91.97
